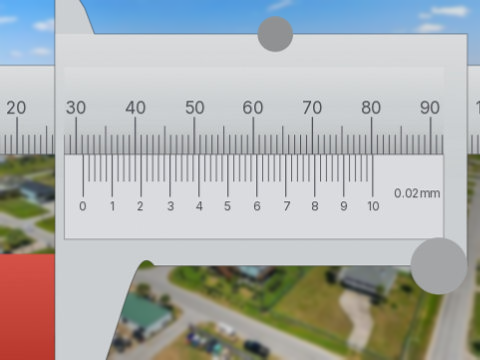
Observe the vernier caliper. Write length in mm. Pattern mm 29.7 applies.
mm 31.2
